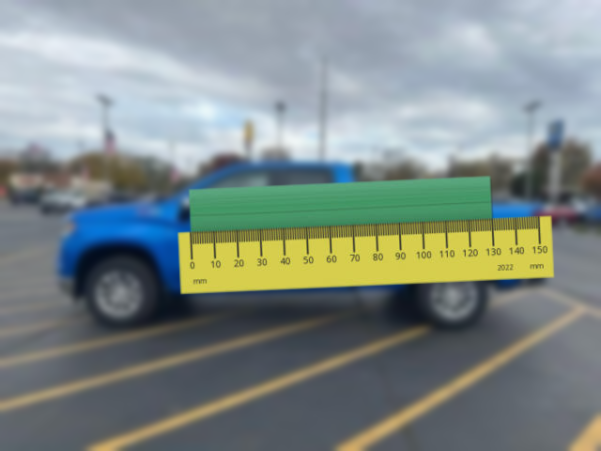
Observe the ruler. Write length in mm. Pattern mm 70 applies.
mm 130
